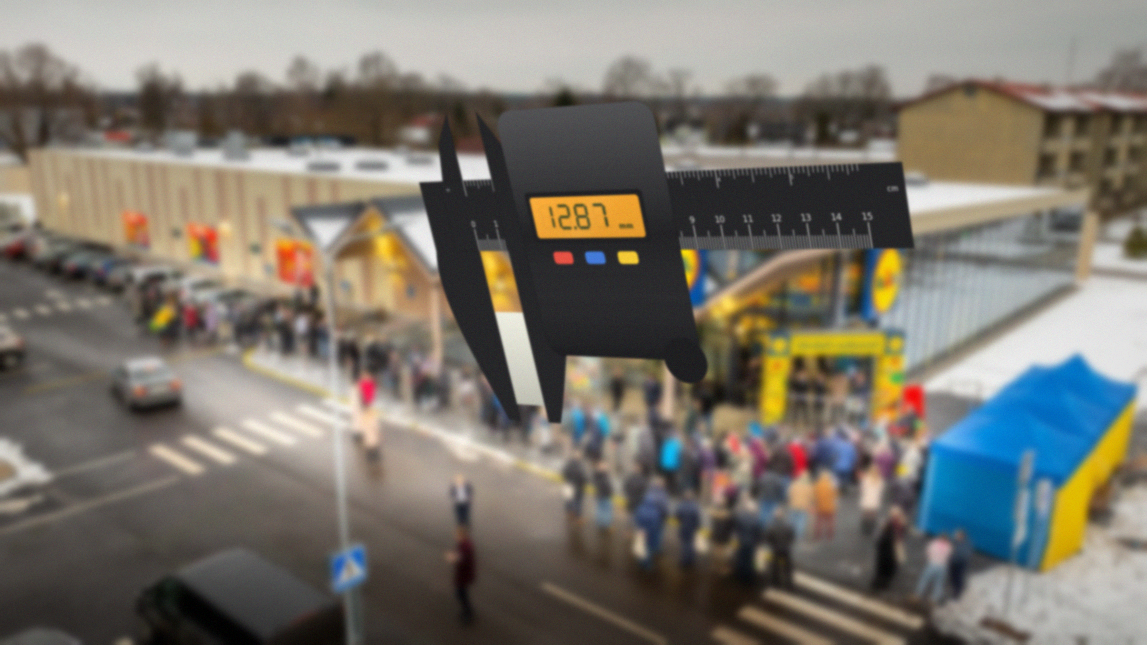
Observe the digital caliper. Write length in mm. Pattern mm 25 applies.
mm 12.87
